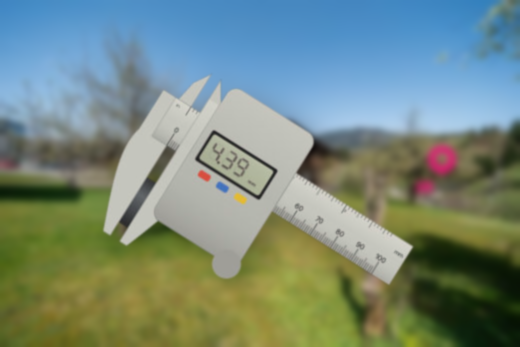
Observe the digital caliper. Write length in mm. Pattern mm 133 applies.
mm 4.39
